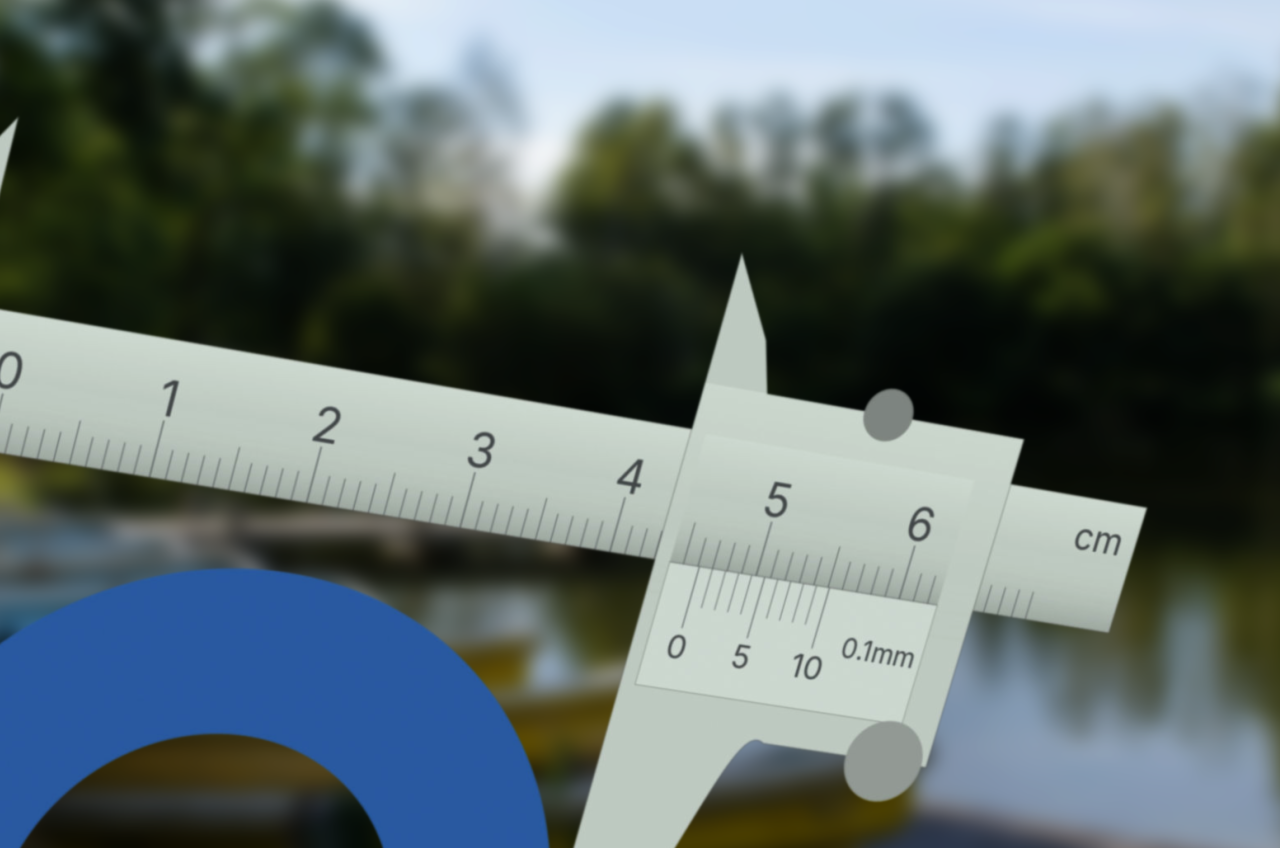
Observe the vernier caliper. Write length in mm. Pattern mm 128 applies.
mm 46.1
